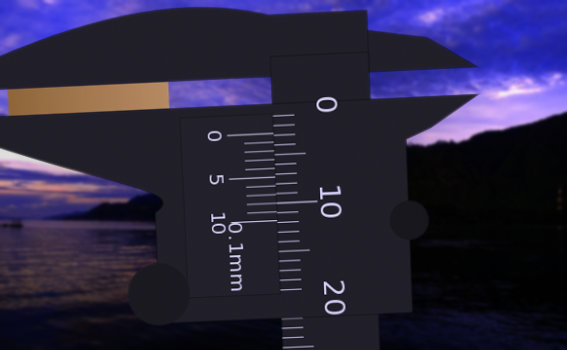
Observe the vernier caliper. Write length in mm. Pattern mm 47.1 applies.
mm 2.8
